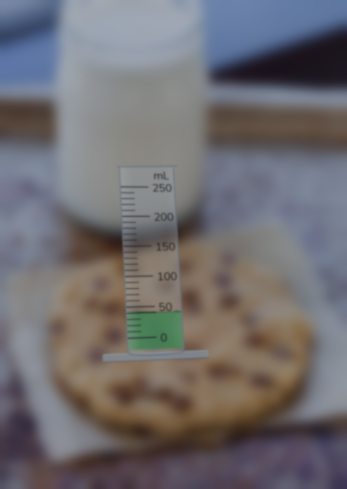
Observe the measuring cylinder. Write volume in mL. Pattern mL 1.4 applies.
mL 40
